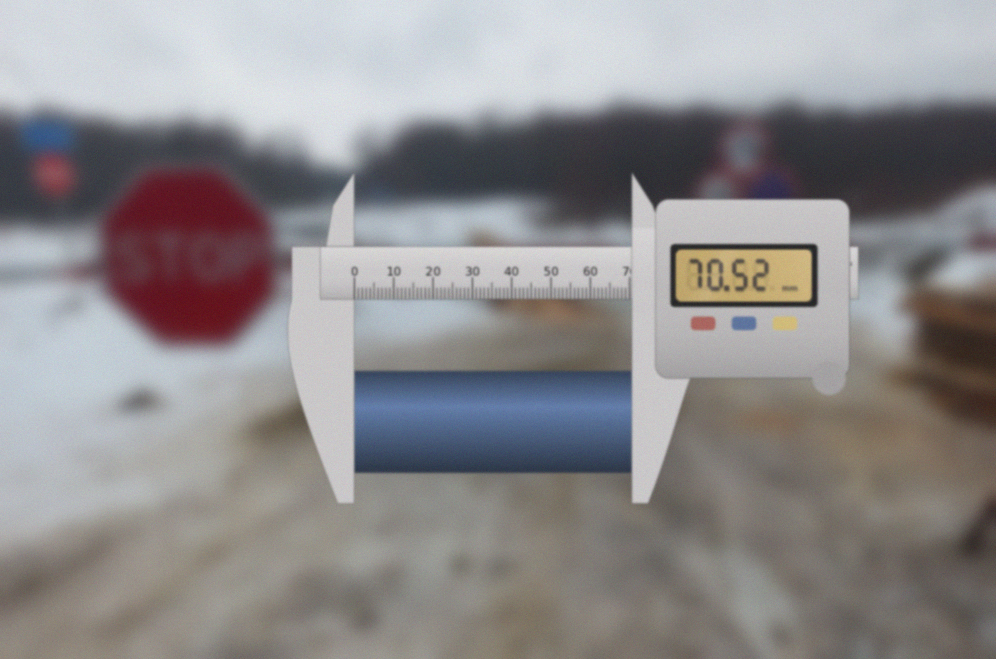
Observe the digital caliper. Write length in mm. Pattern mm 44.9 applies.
mm 70.52
